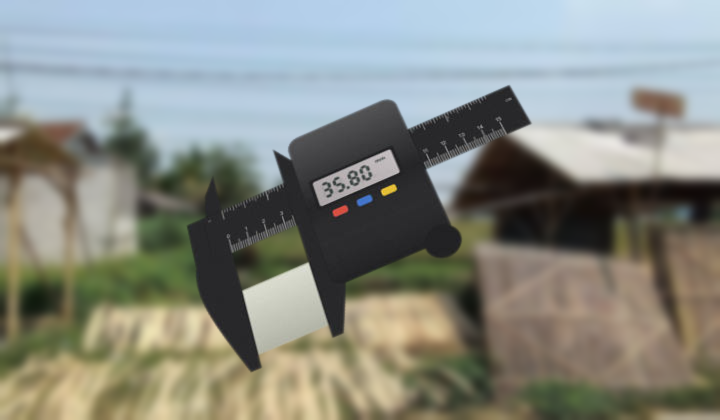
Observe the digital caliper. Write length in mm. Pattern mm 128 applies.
mm 35.80
